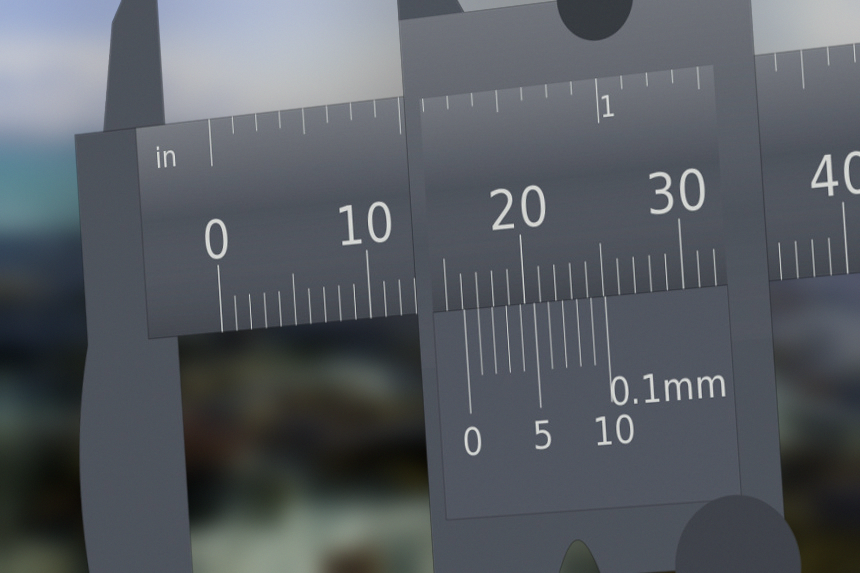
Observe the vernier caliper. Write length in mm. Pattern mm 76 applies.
mm 16.1
